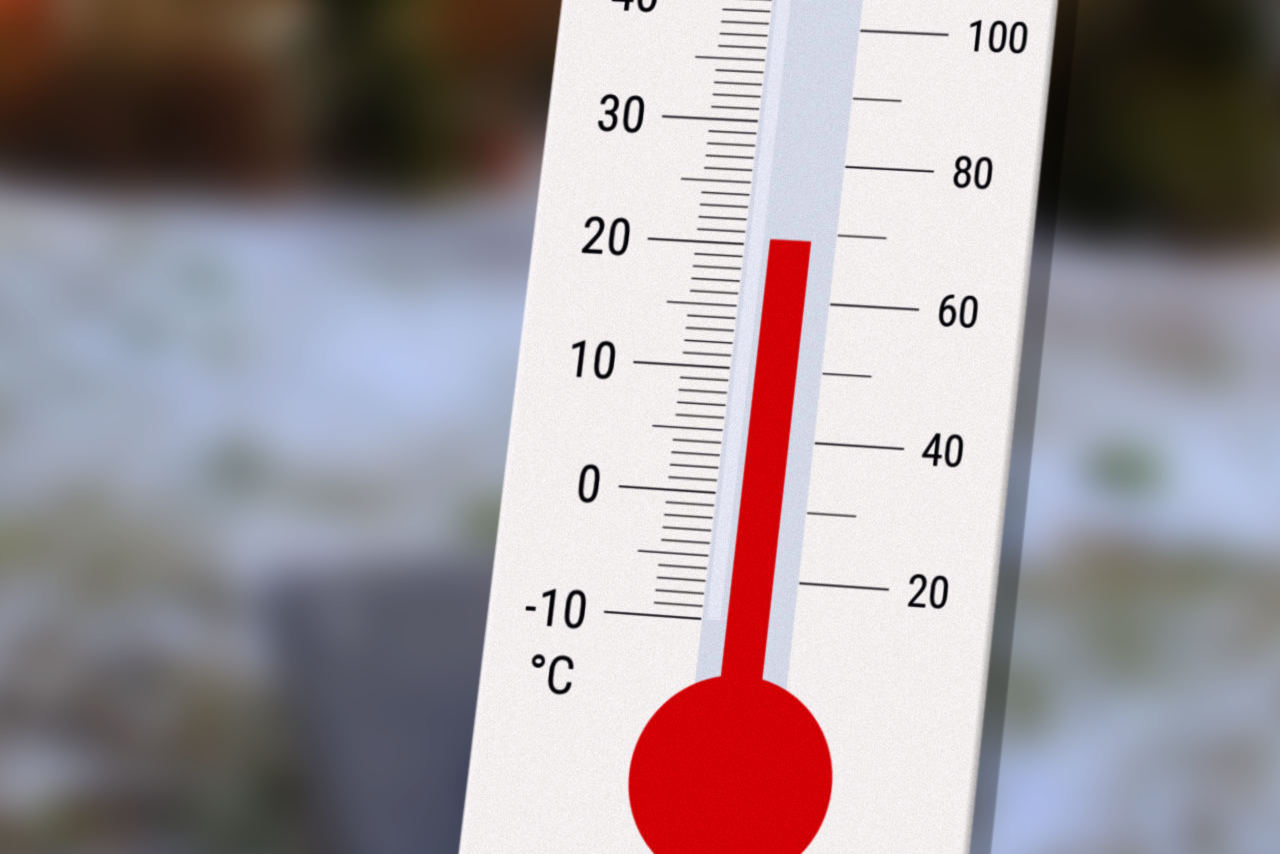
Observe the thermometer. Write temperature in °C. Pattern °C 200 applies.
°C 20.5
